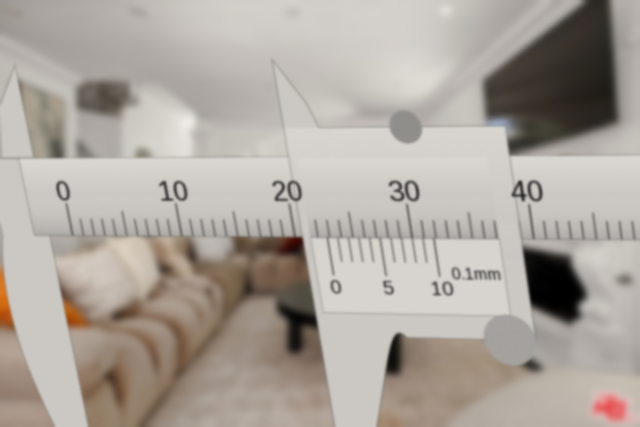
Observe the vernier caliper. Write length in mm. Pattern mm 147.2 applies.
mm 22.8
